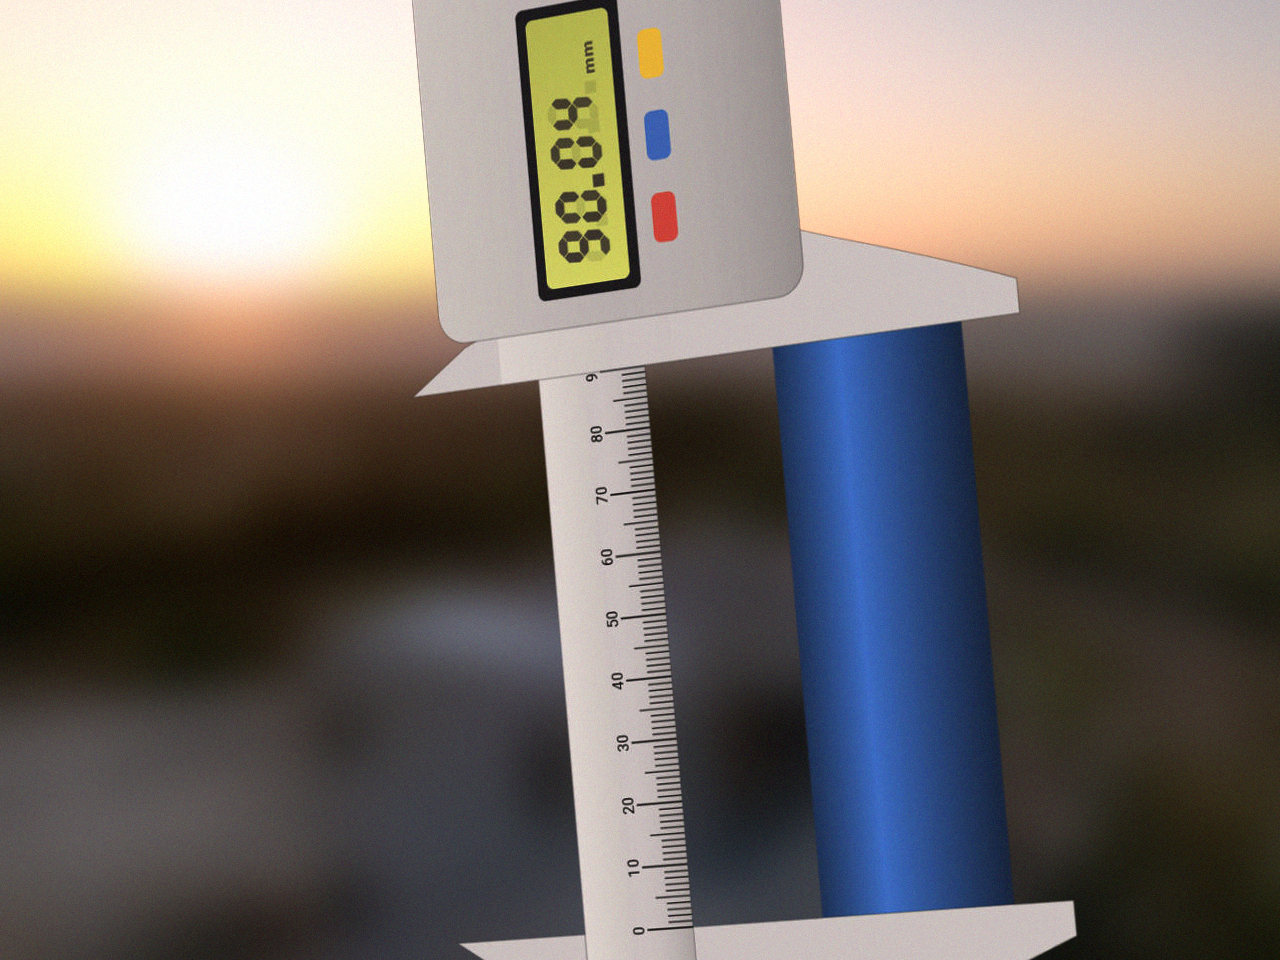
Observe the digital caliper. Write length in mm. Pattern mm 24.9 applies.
mm 90.04
